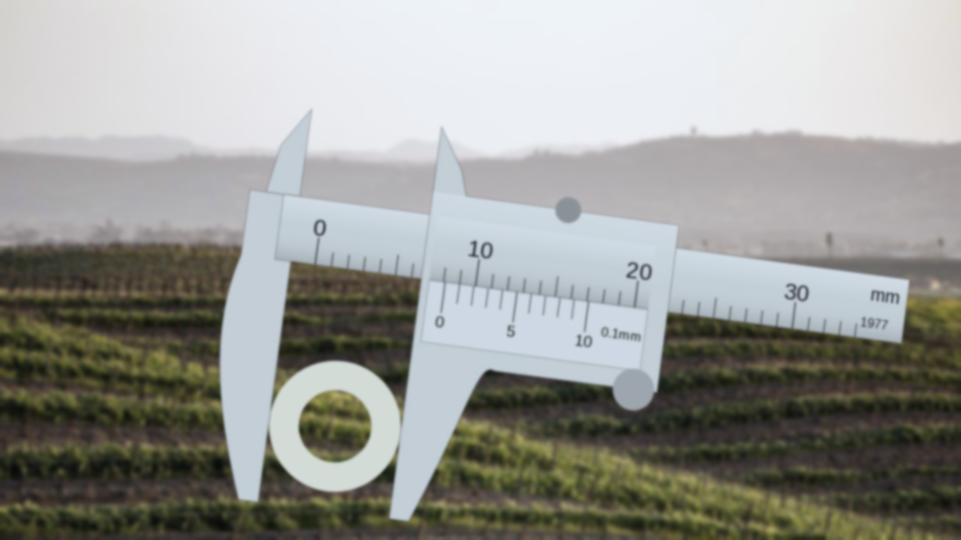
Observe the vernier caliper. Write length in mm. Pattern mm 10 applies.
mm 8.1
